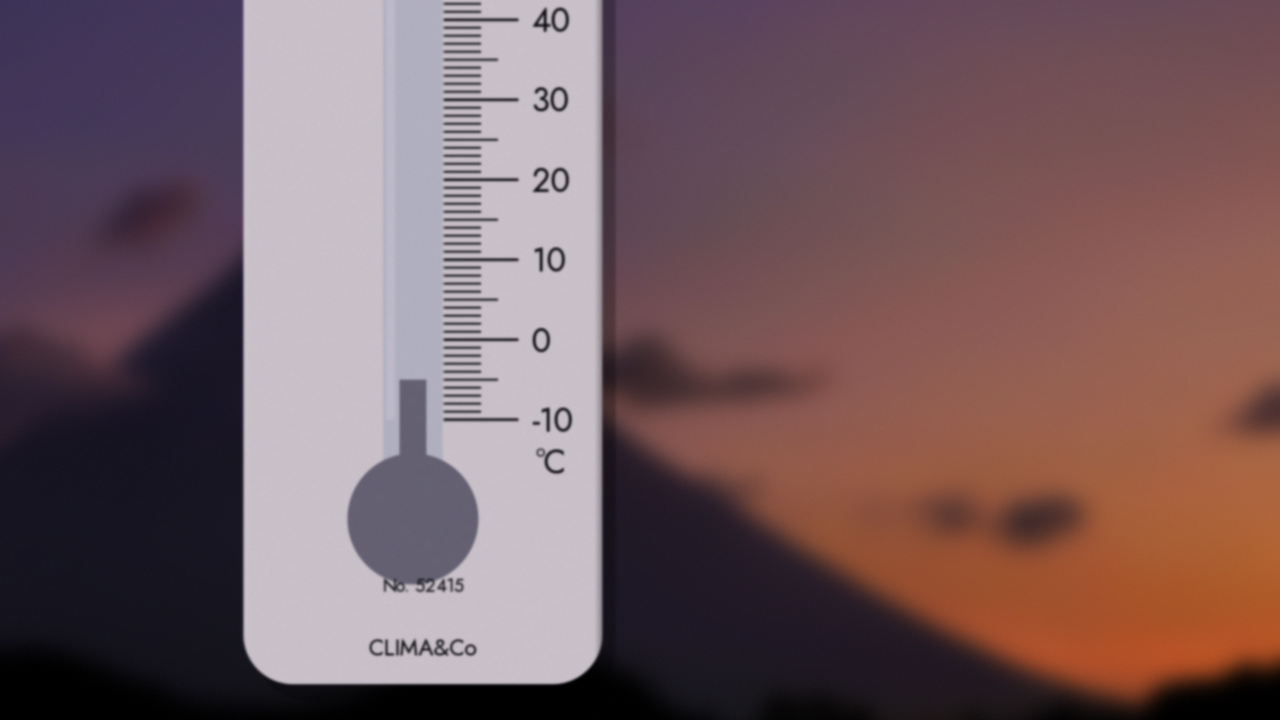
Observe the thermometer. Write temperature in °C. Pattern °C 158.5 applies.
°C -5
